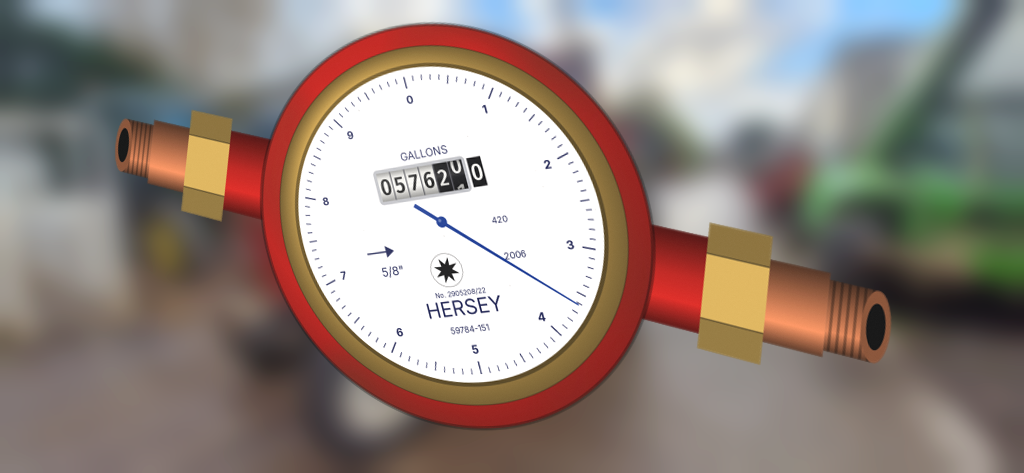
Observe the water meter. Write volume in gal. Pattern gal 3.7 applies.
gal 576203.6
